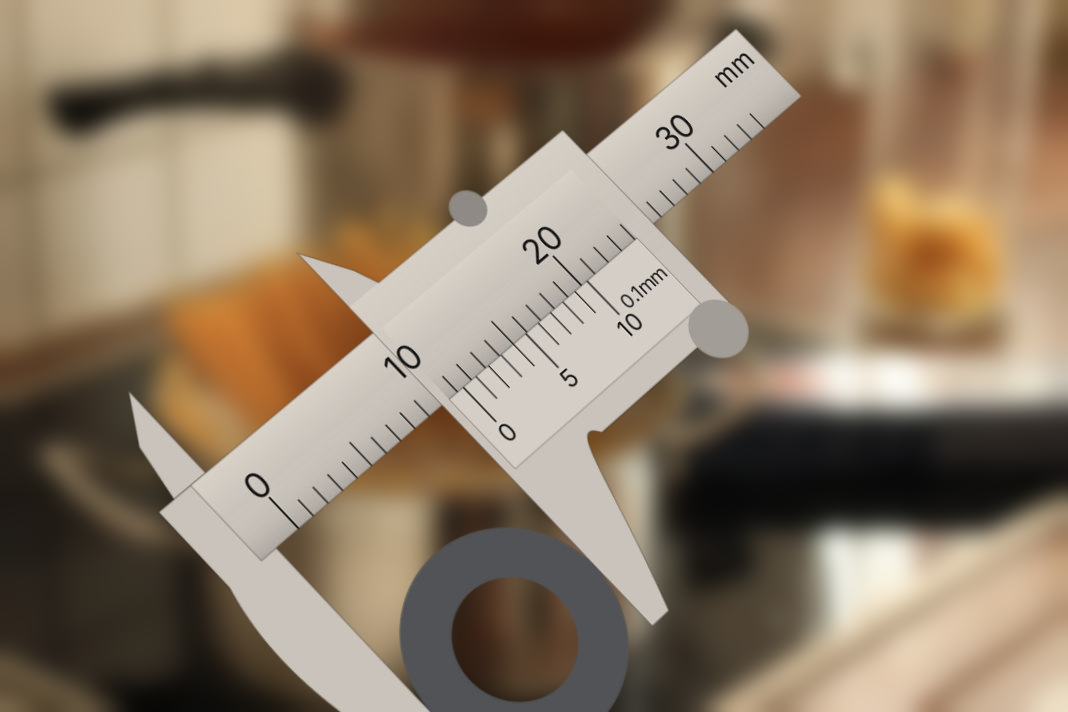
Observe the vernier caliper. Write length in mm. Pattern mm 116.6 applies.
mm 11.4
